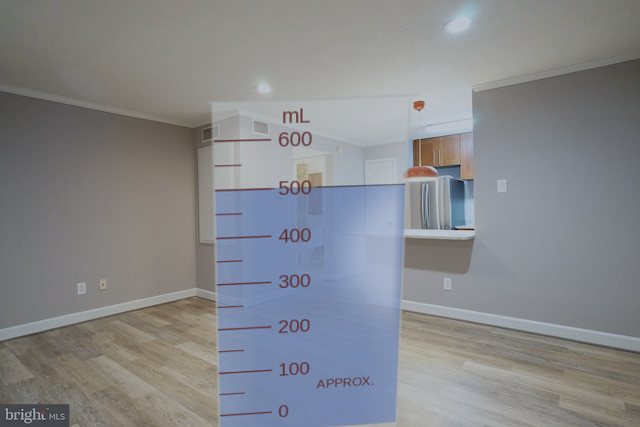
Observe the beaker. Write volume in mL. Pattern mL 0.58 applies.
mL 500
